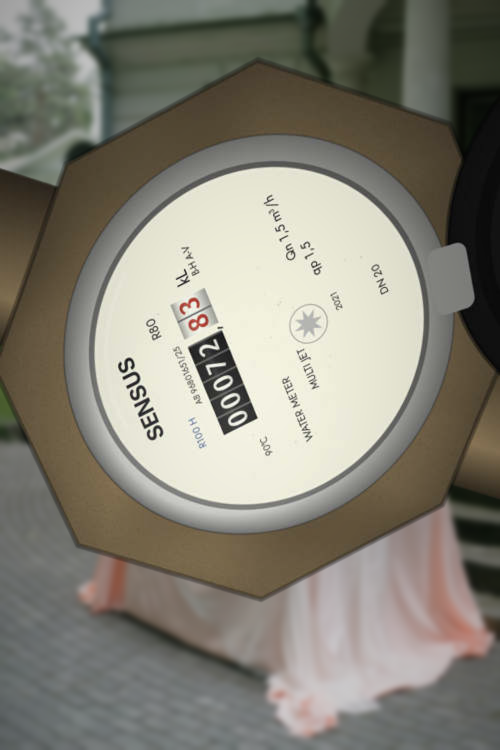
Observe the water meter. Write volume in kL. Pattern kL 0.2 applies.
kL 72.83
